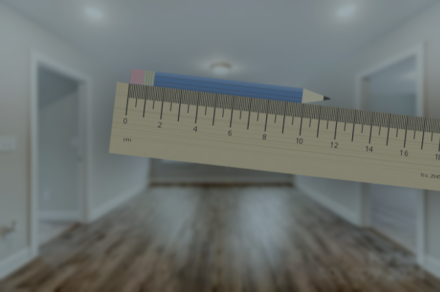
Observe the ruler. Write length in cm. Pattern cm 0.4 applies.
cm 11.5
